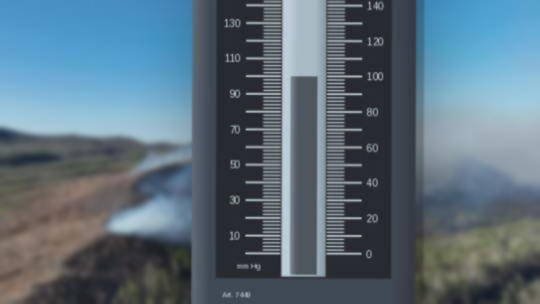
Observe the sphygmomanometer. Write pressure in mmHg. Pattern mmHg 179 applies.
mmHg 100
